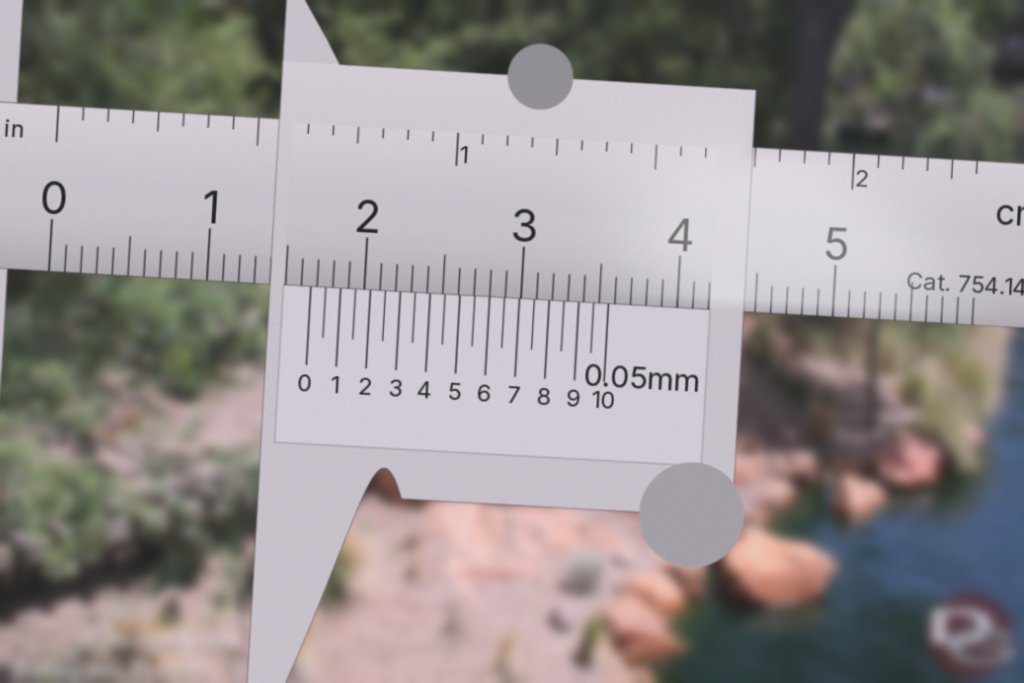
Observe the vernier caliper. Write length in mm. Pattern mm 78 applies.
mm 16.6
